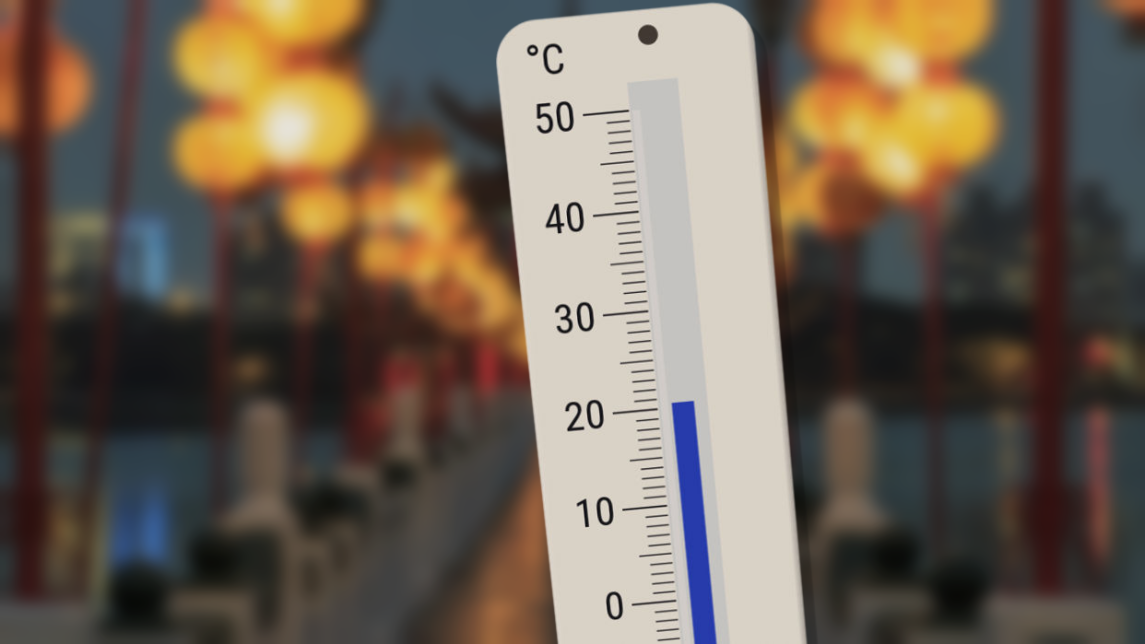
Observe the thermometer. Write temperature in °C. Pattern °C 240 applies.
°C 20.5
